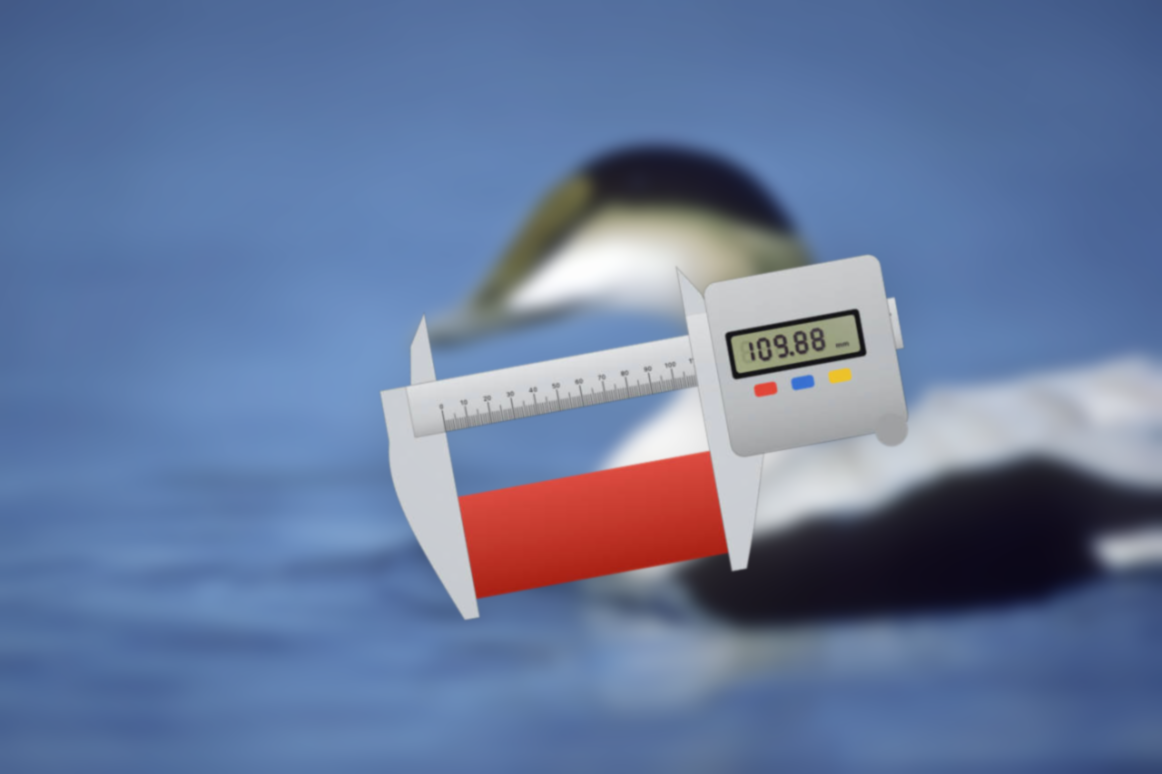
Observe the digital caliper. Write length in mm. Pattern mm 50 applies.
mm 109.88
